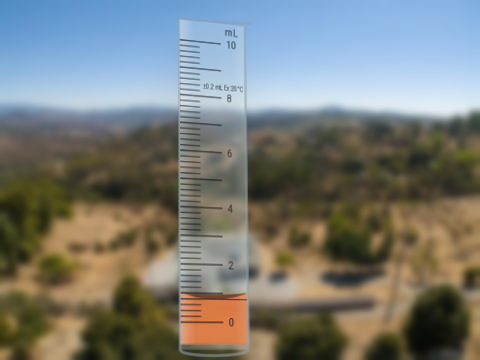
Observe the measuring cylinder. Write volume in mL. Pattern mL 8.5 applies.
mL 0.8
